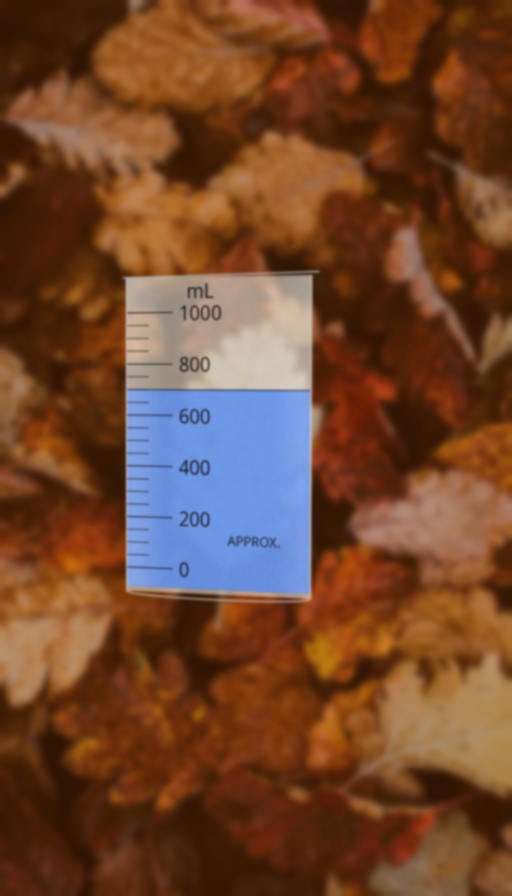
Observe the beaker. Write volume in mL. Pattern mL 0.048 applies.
mL 700
